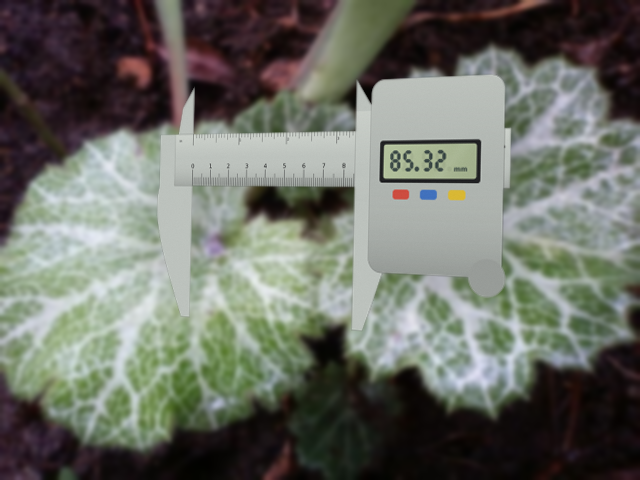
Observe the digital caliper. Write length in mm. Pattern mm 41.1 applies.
mm 85.32
